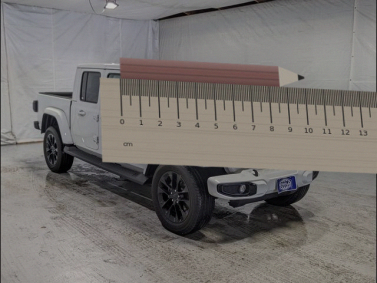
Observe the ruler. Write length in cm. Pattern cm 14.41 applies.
cm 10
